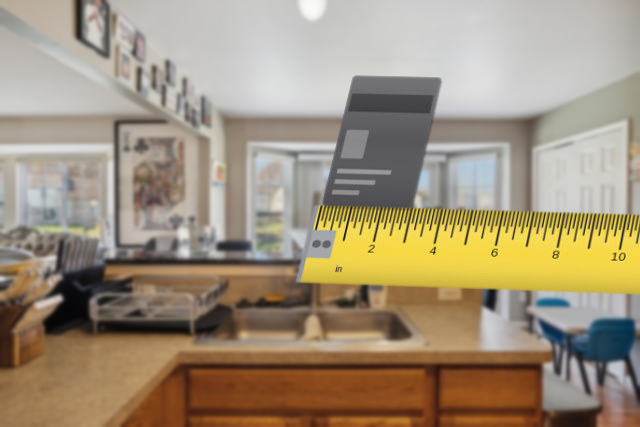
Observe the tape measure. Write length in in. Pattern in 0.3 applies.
in 3
